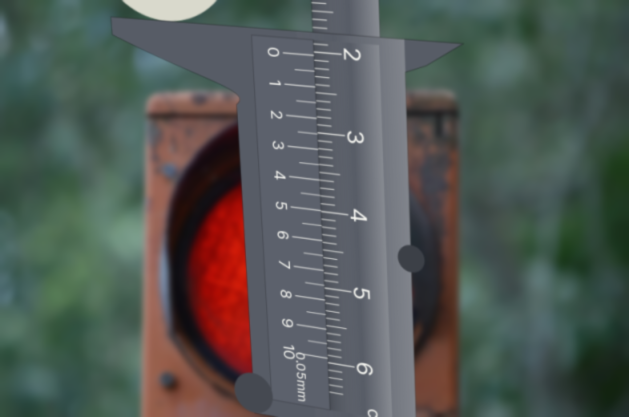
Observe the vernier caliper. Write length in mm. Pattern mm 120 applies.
mm 20.4
